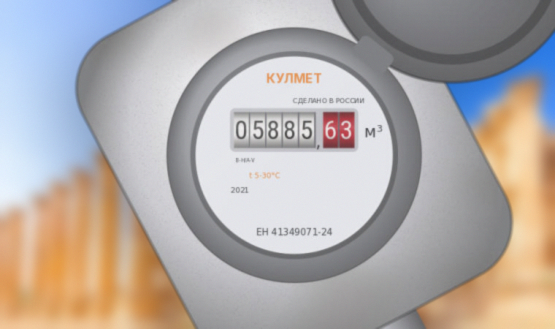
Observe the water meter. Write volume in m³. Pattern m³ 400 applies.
m³ 5885.63
